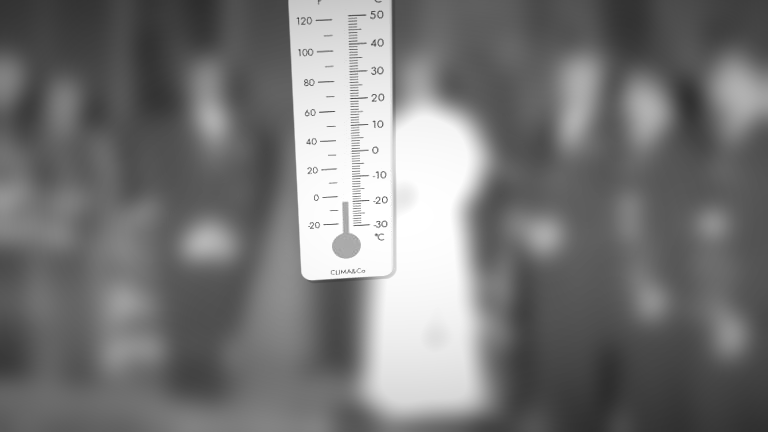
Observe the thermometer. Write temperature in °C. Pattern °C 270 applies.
°C -20
